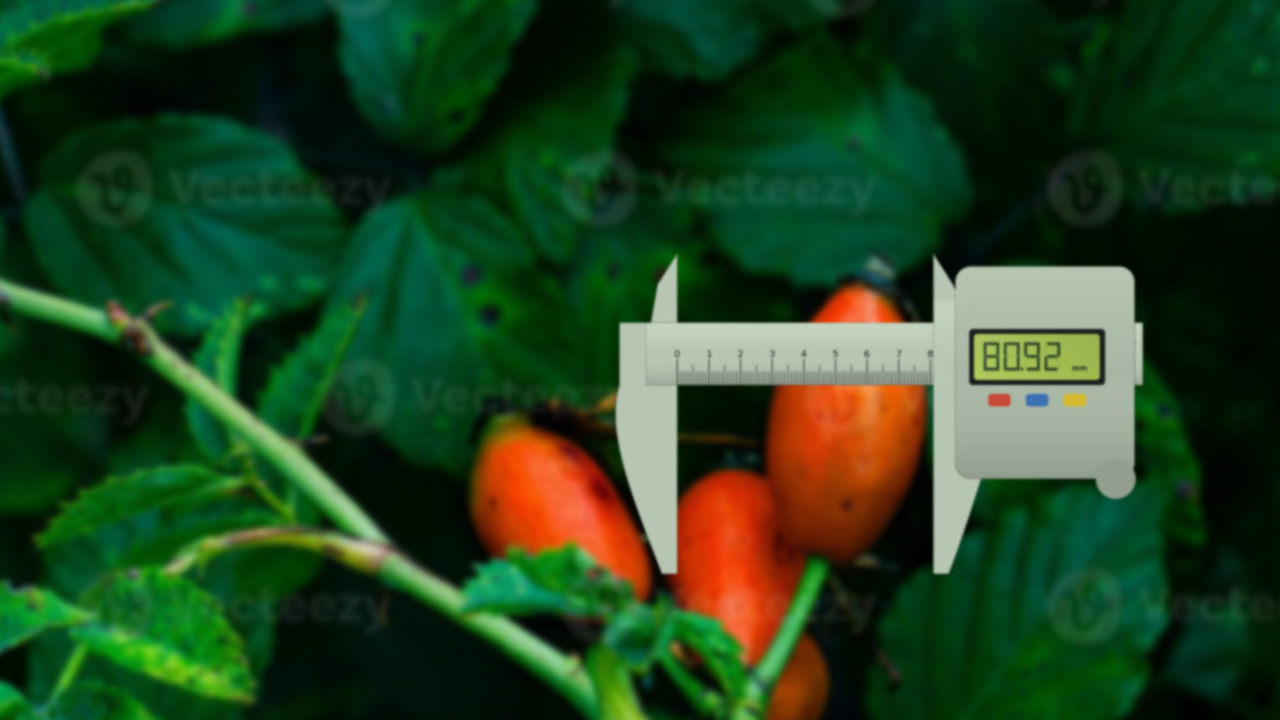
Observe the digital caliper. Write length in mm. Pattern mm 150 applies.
mm 80.92
